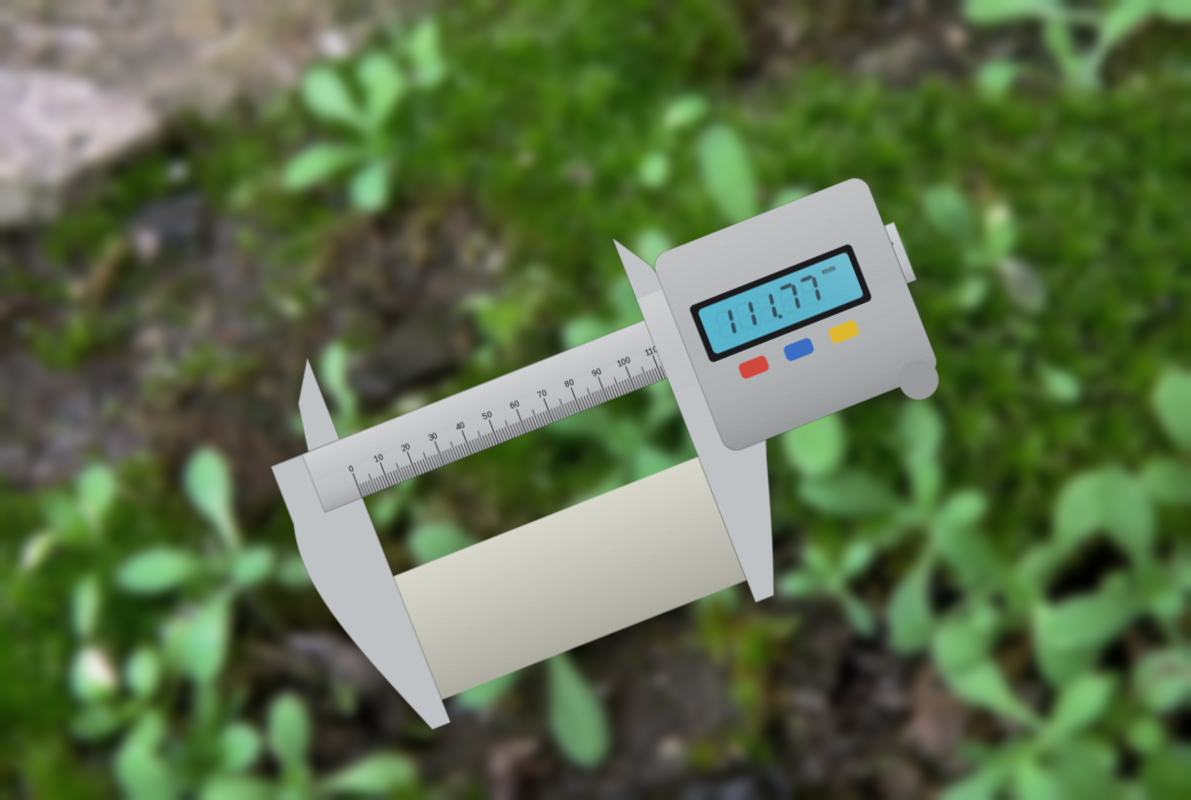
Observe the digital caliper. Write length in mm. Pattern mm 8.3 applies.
mm 111.77
